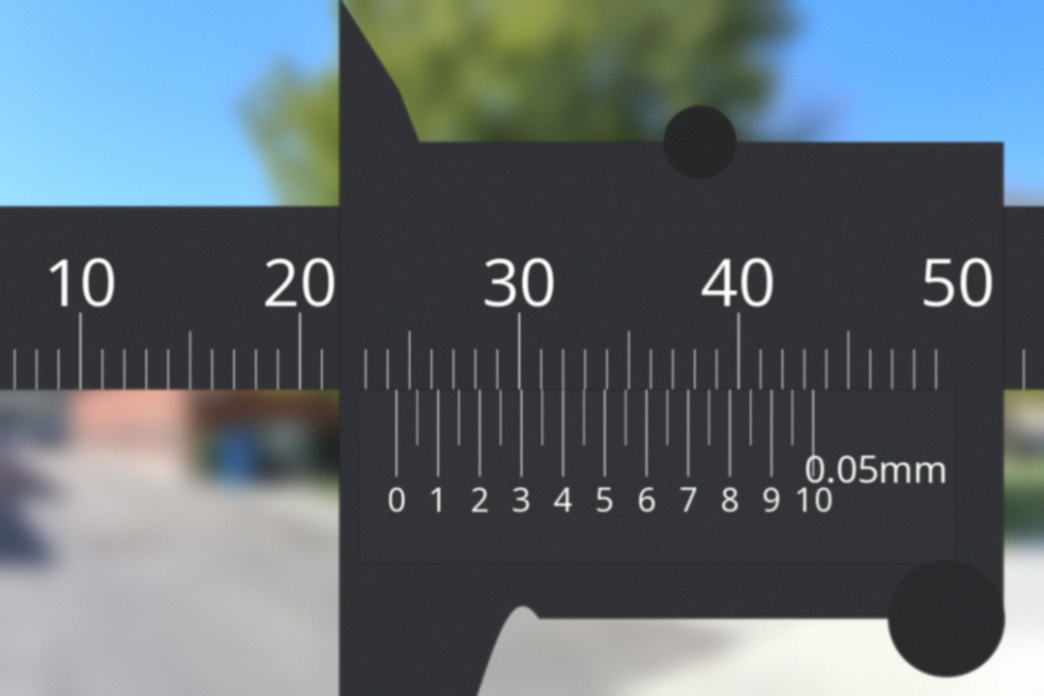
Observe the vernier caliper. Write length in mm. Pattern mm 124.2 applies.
mm 24.4
